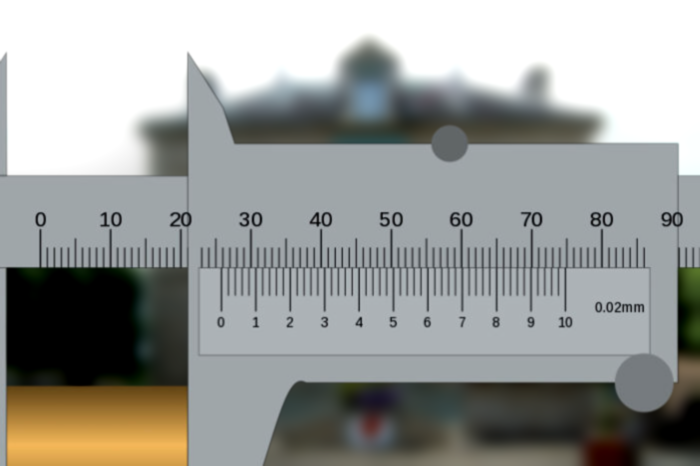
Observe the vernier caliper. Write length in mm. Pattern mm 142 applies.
mm 25.8
